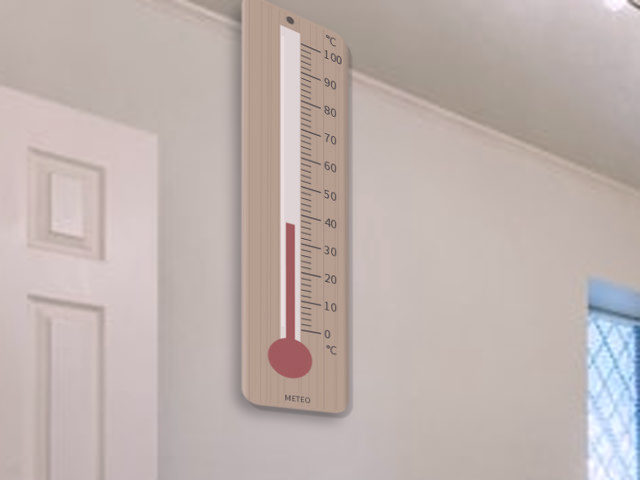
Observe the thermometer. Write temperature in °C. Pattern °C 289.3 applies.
°C 36
